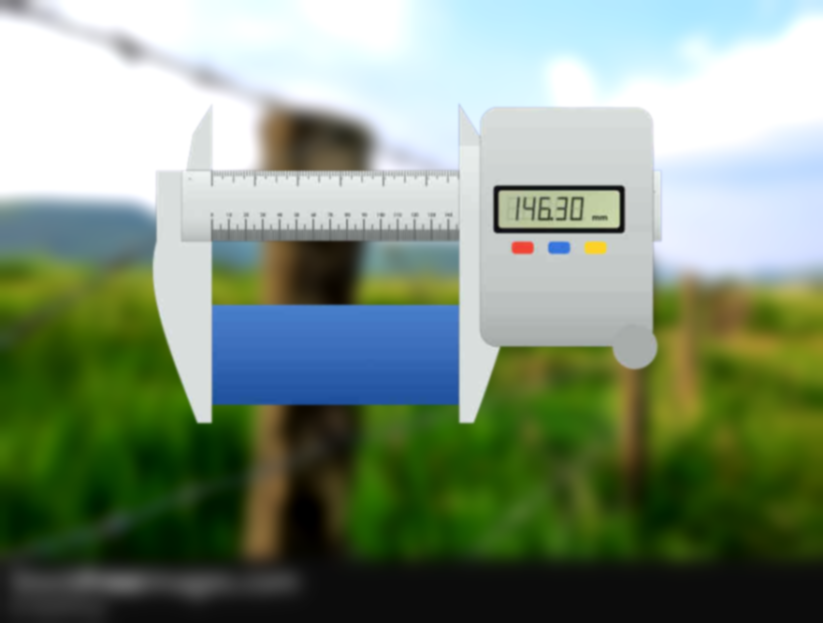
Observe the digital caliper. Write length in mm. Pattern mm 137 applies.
mm 146.30
